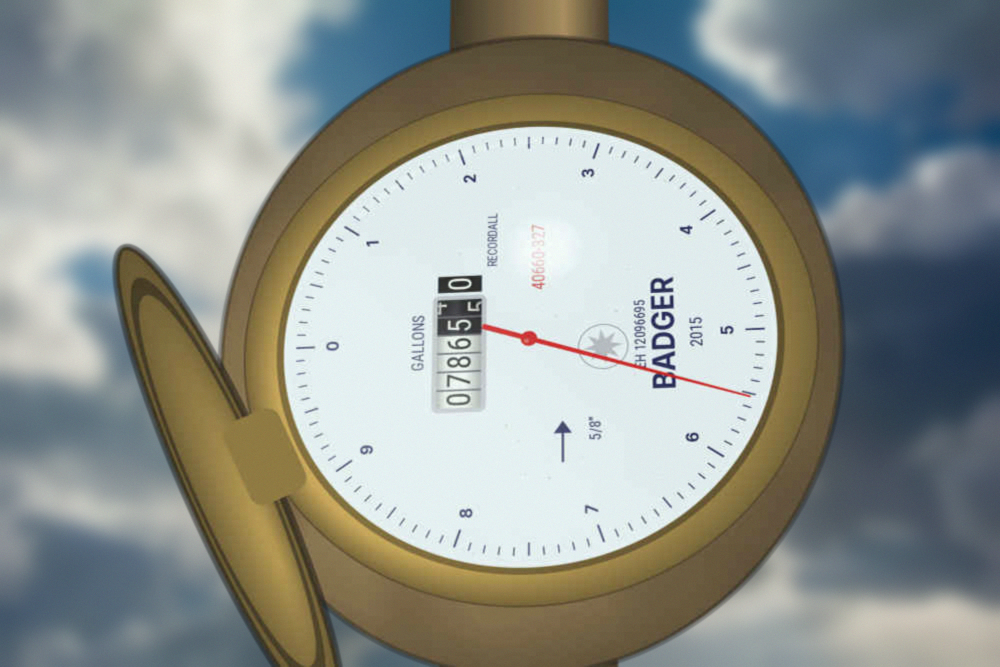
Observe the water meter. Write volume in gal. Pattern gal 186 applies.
gal 786545.5
